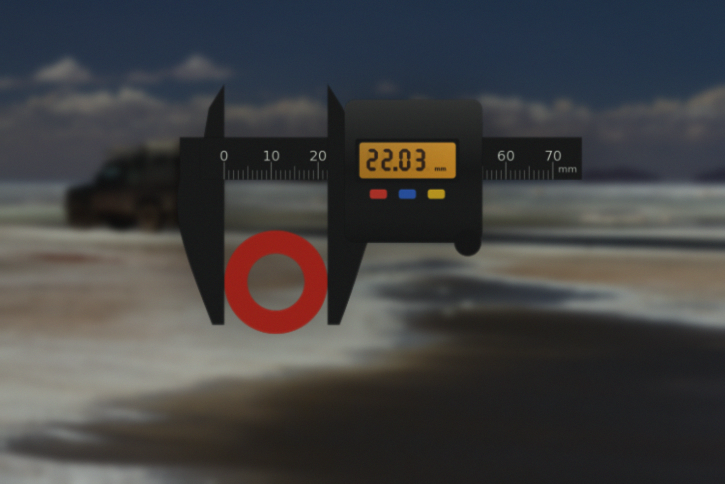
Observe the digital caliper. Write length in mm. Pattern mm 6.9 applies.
mm 22.03
